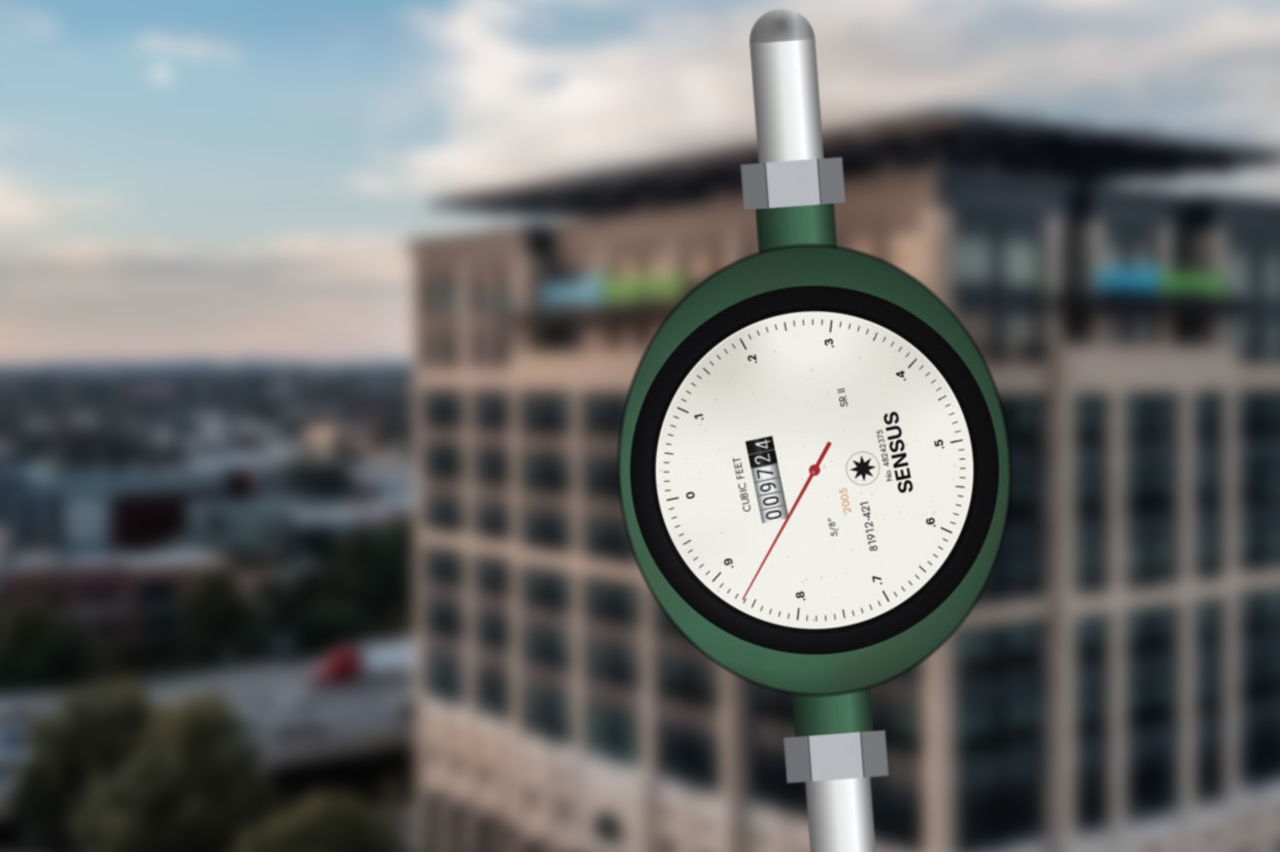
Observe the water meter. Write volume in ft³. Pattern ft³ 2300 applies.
ft³ 9723.86
